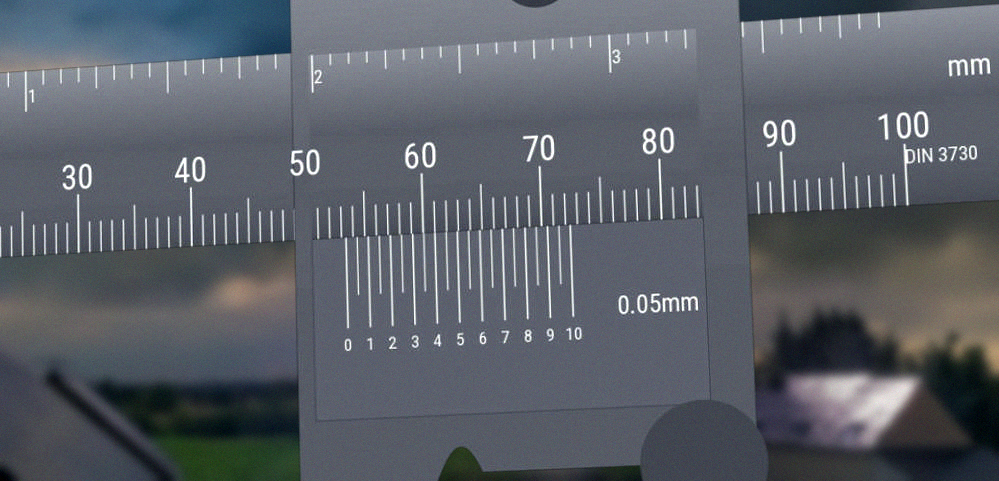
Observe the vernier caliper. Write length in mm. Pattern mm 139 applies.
mm 53.4
